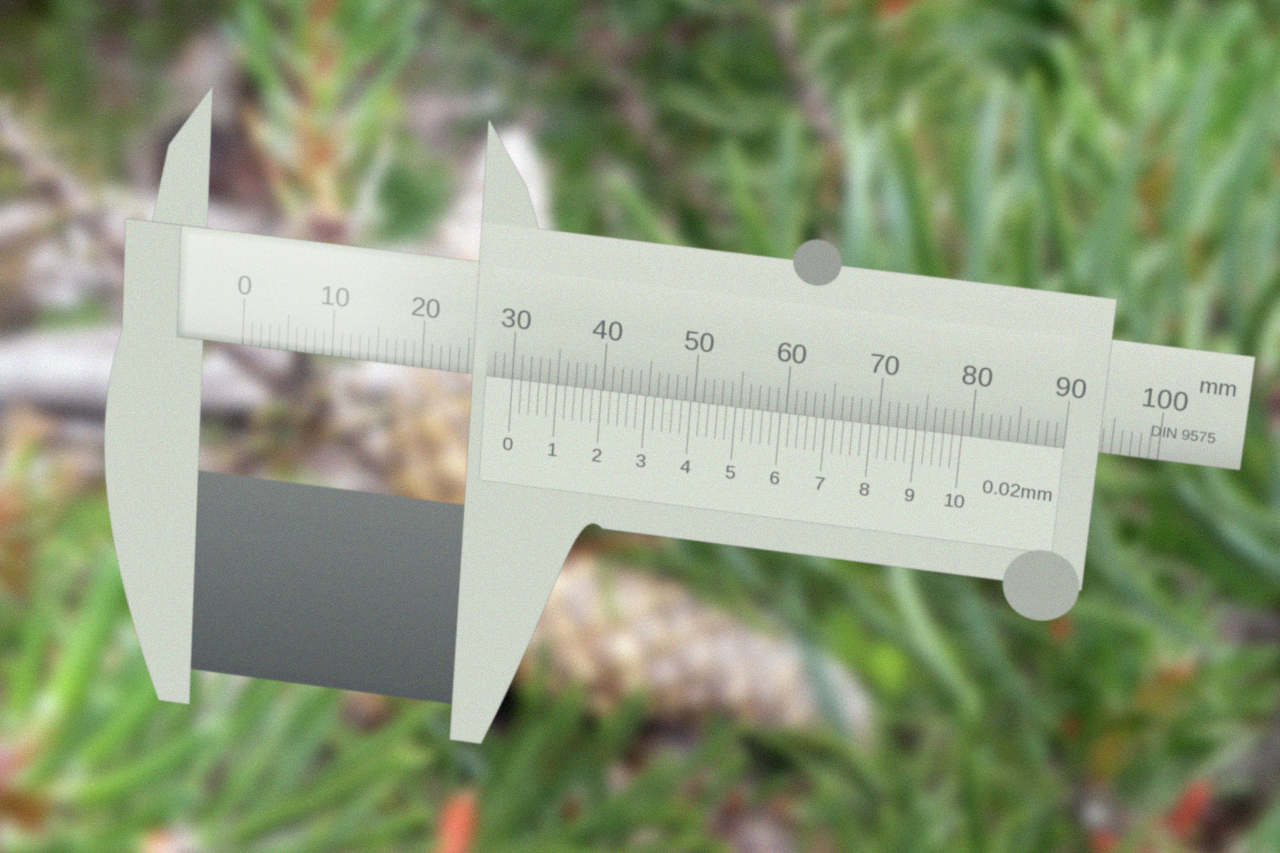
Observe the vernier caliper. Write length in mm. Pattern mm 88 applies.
mm 30.0
